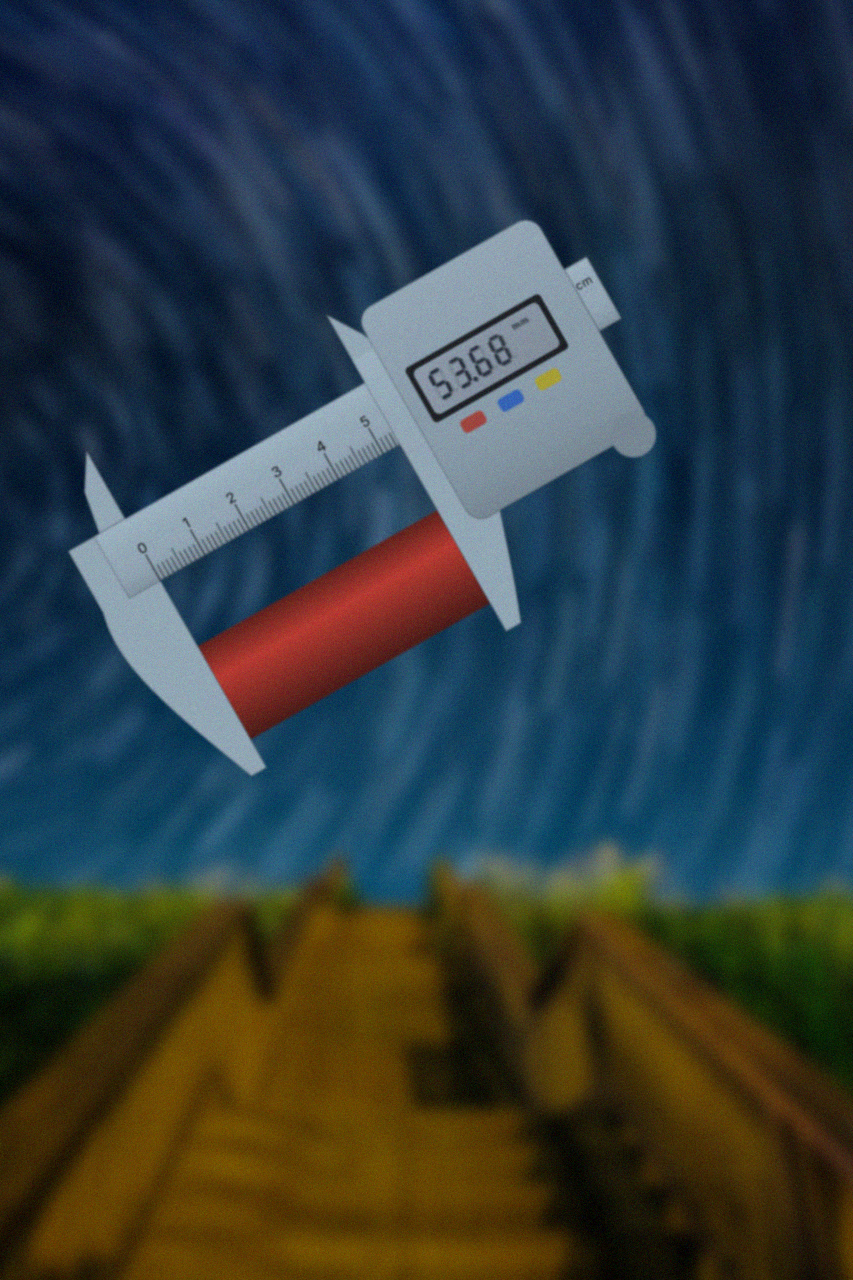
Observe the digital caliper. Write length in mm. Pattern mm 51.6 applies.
mm 53.68
